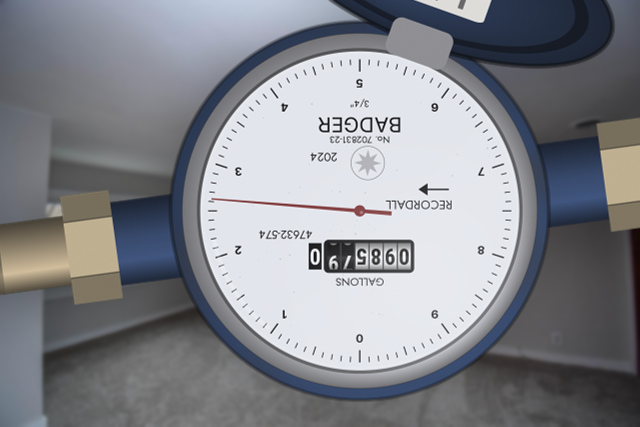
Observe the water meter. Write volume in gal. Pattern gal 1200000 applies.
gal 985792.6
